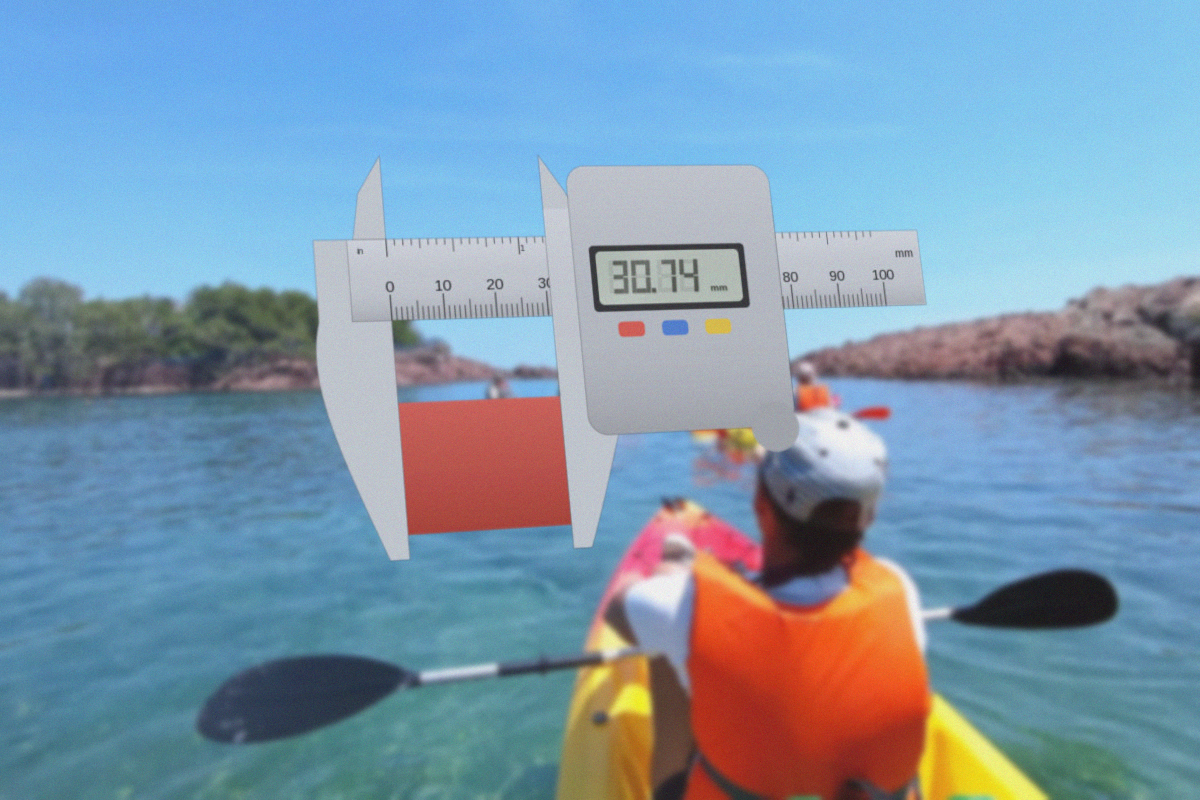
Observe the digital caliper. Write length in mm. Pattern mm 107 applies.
mm 30.74
